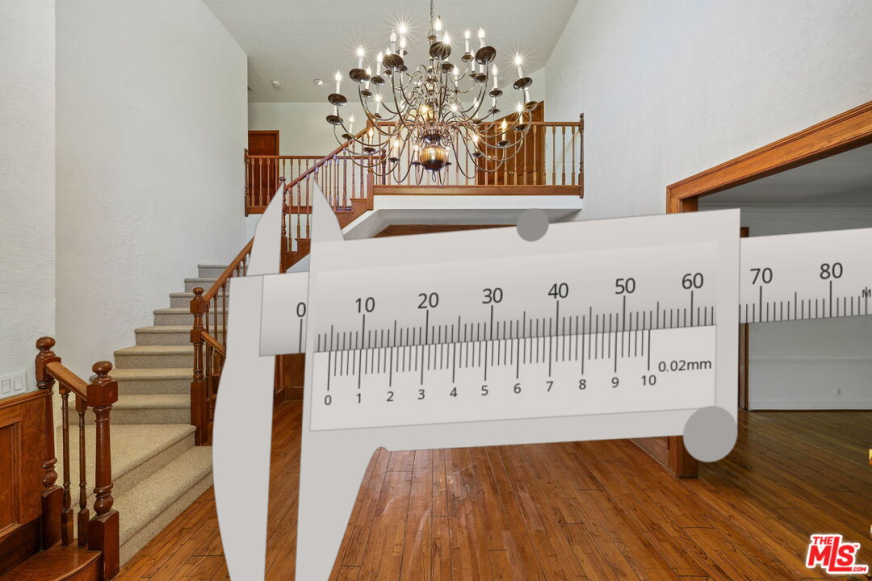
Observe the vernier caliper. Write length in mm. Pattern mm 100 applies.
mm 4.8
